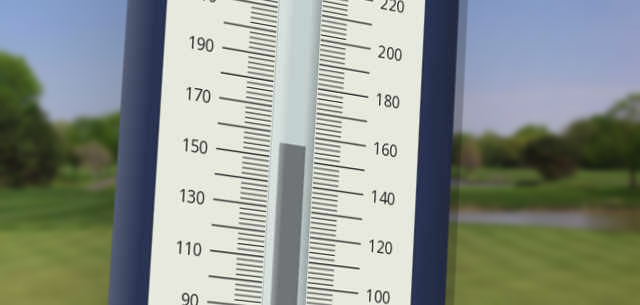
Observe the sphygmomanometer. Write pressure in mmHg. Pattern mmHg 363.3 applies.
mmHg 156
